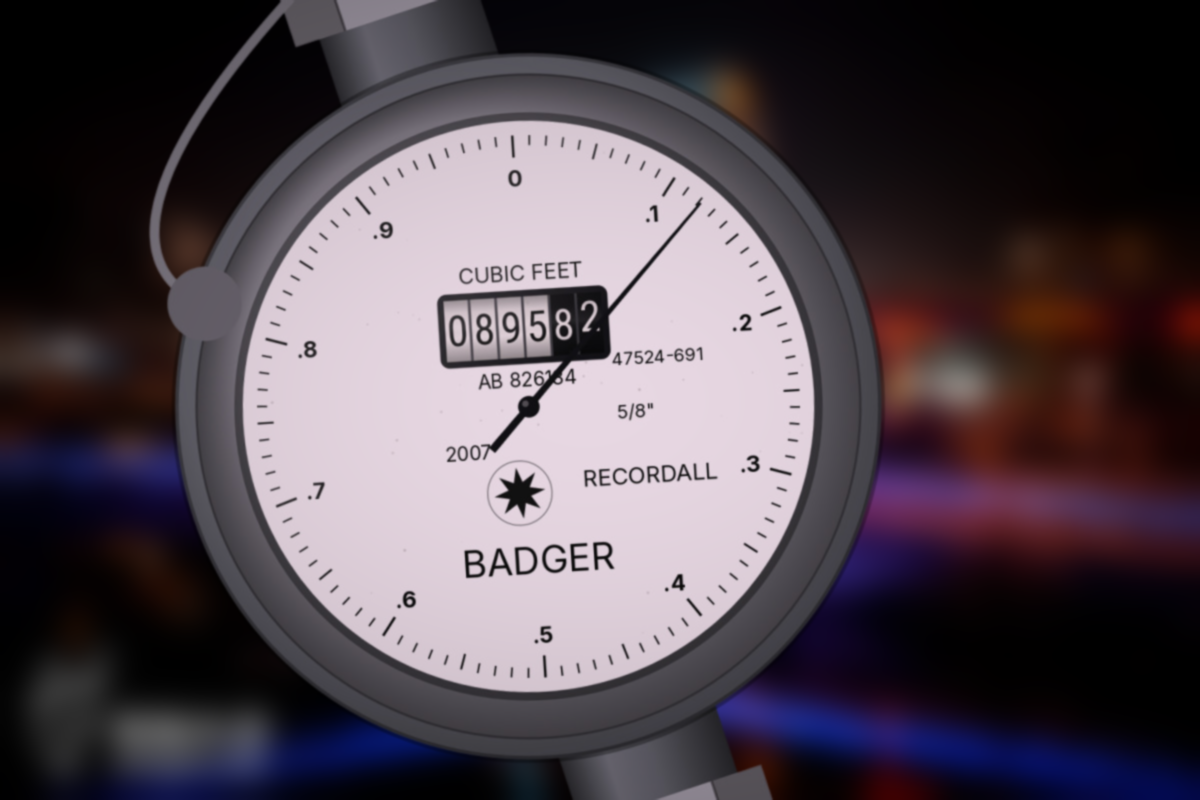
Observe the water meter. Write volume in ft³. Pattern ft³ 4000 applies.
ft³ 89582.12
